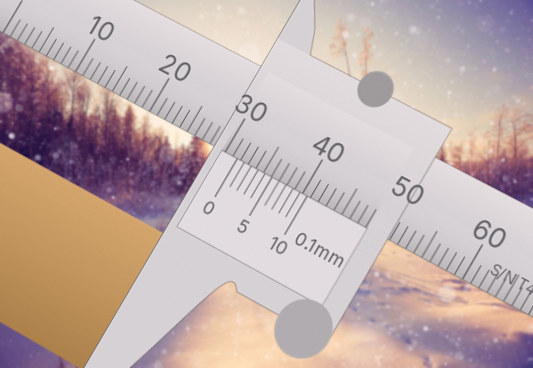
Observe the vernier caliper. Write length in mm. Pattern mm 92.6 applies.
mm 31.6
